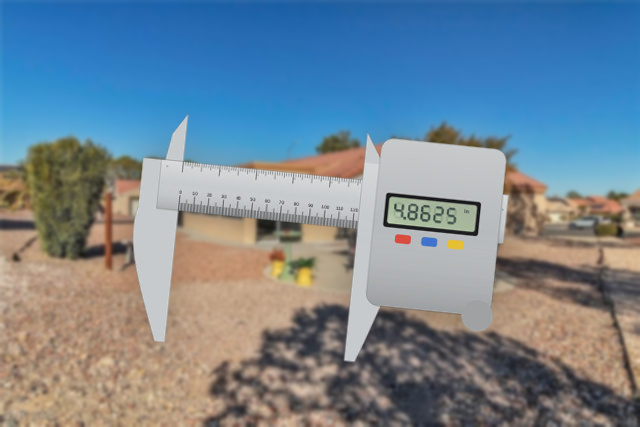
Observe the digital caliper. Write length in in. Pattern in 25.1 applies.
in 4.8625
